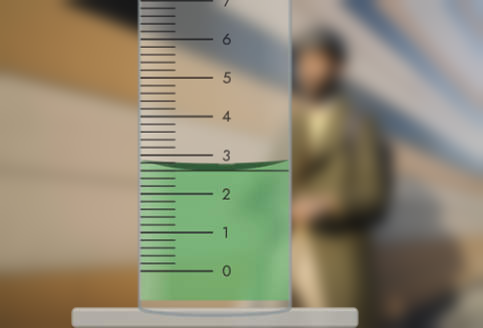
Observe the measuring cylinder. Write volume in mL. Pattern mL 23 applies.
mL 2.6
